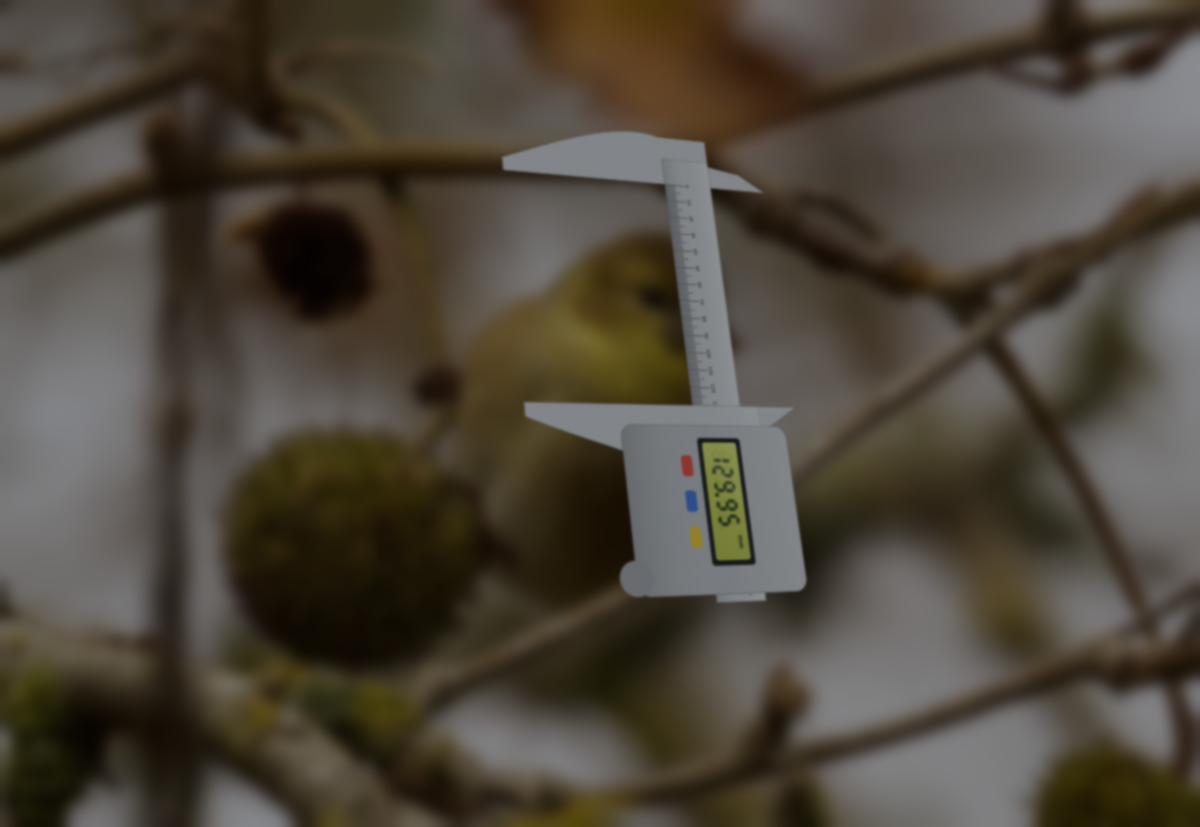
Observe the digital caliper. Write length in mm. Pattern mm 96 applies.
mm 129.95
